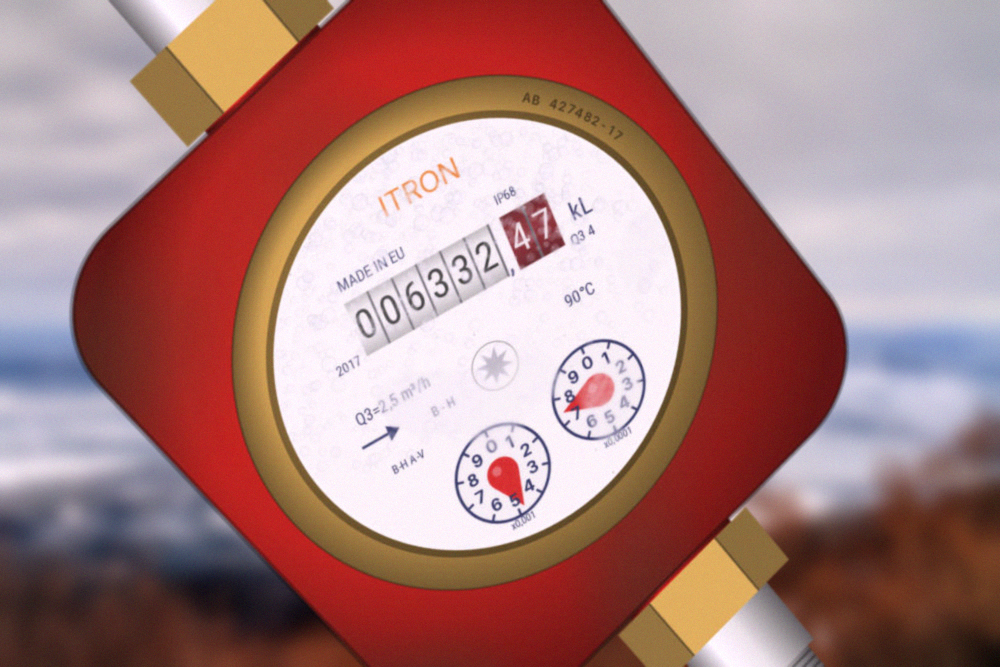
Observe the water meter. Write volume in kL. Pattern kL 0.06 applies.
kL 6332.4747
